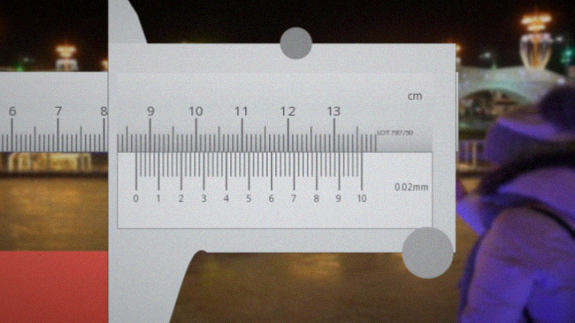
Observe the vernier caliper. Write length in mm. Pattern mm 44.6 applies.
mm 87.0
